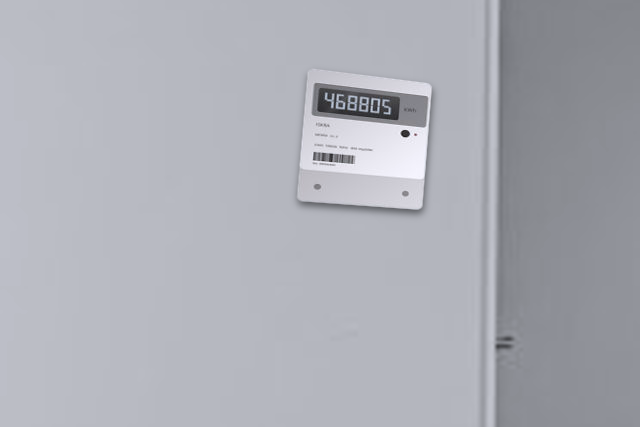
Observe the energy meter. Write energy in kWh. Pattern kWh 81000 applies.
kWh 468805
